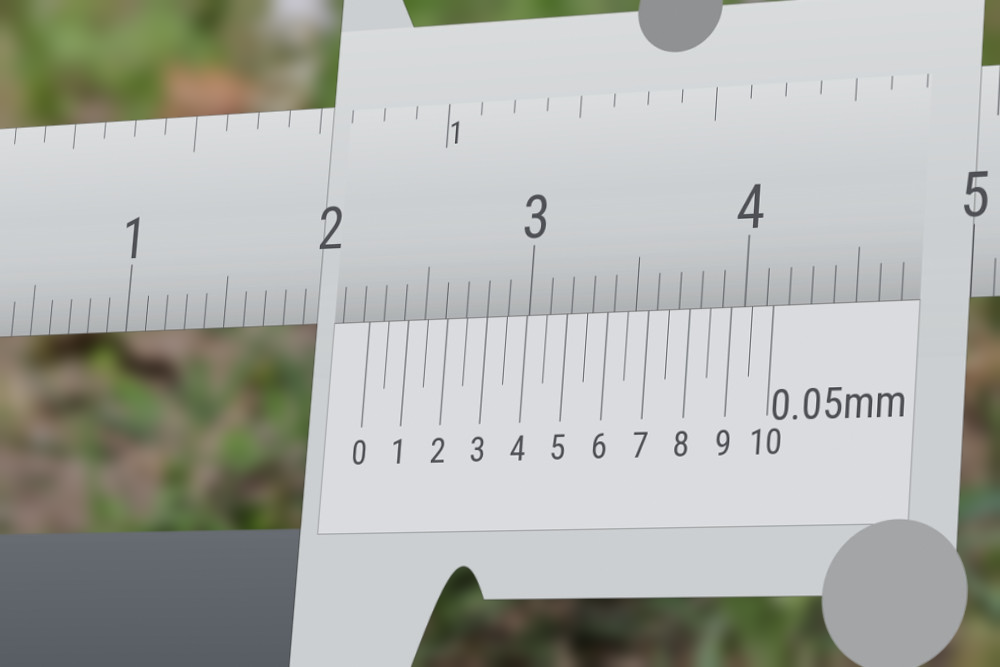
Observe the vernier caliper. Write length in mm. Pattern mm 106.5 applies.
mm 22.3
